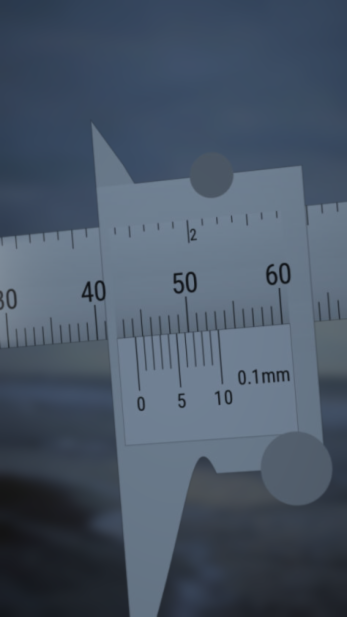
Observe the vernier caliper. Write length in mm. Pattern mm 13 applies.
mm 44.2
